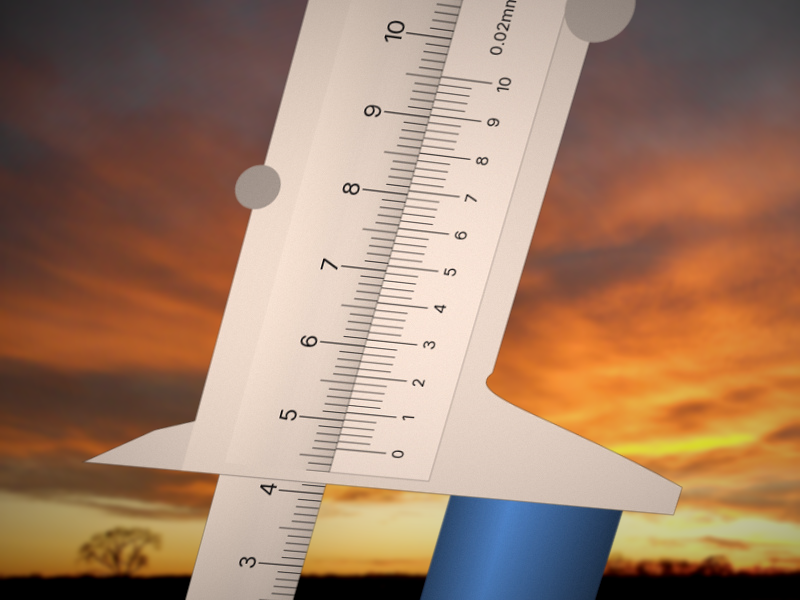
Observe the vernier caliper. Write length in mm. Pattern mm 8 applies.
mm 46.2
